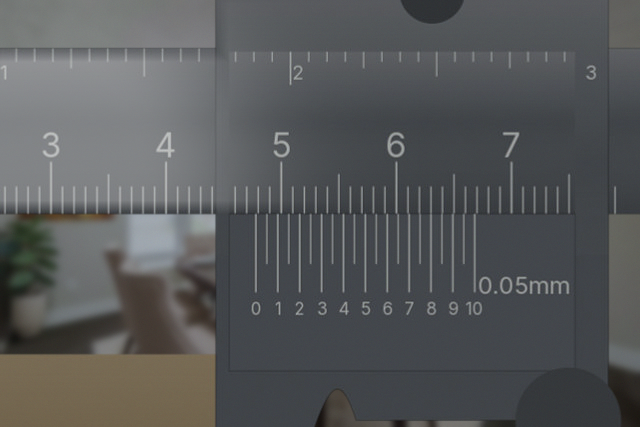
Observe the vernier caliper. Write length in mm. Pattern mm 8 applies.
mm 47.8
